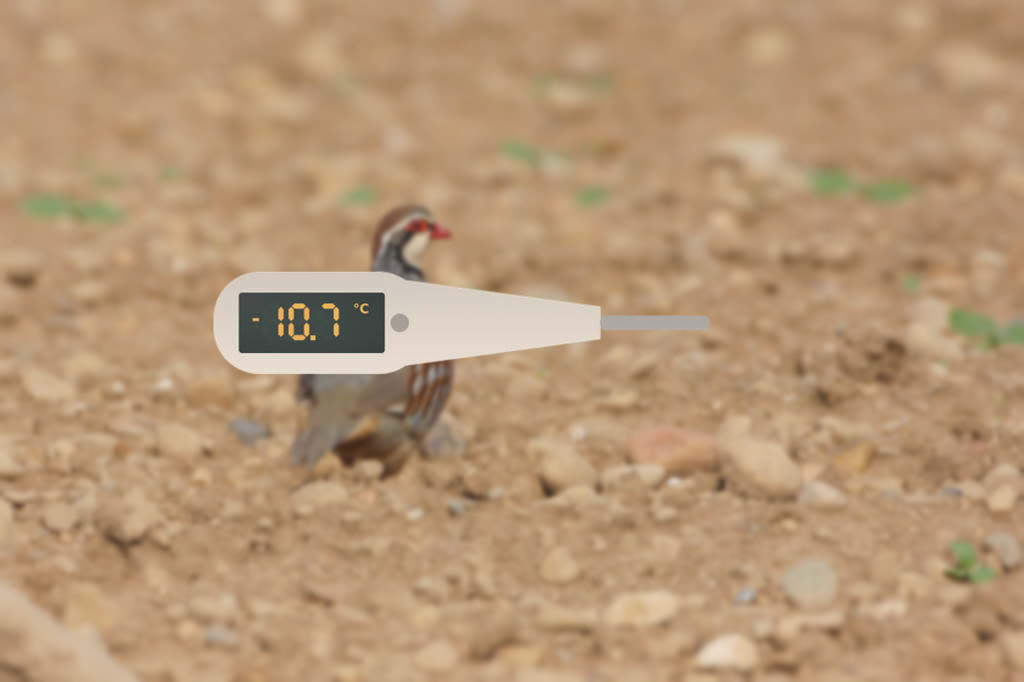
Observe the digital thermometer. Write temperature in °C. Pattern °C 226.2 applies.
°C -10.7
